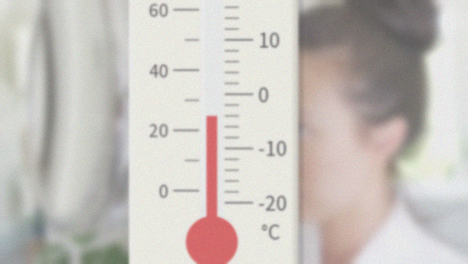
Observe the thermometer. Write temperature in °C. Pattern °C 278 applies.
°C -4
